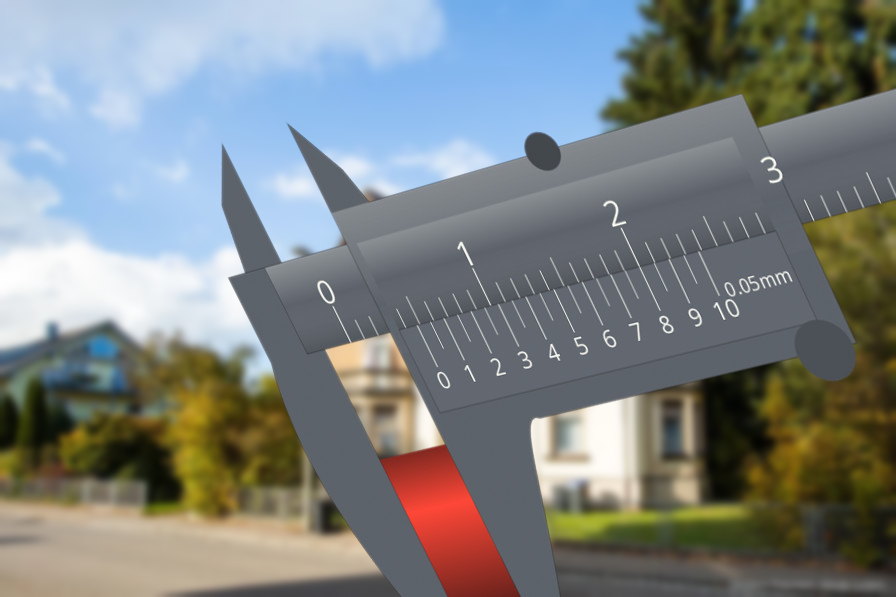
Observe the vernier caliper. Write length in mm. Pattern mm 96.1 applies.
mm 4.8
